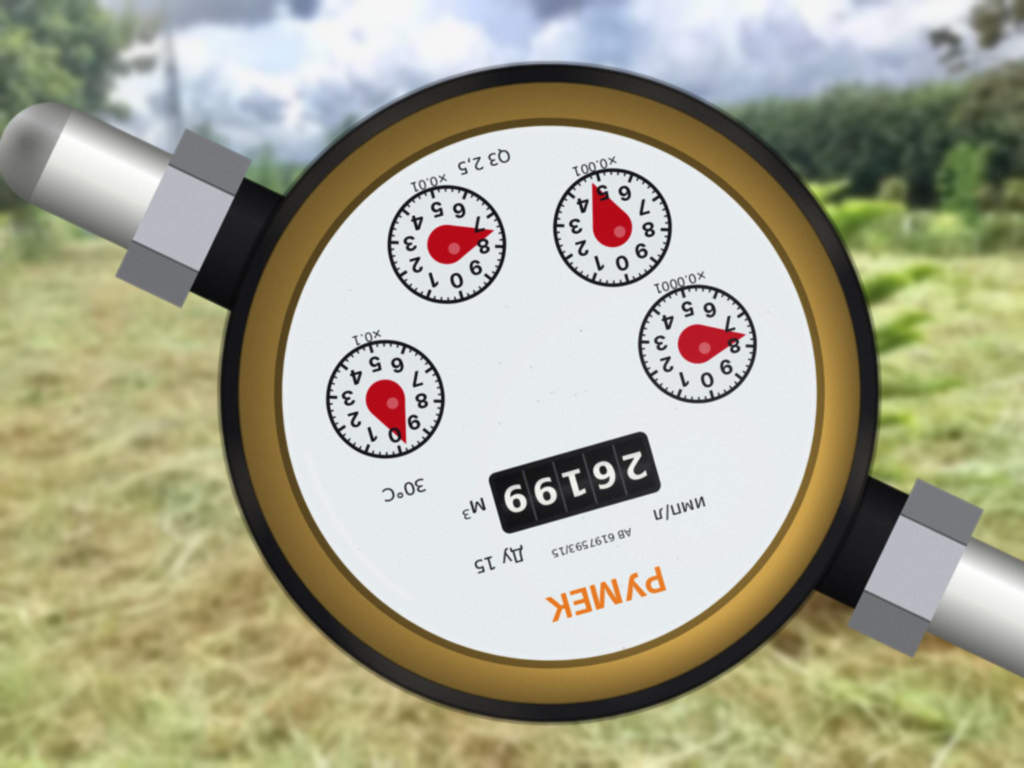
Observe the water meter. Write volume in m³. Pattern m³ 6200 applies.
m³ 26198.9747
